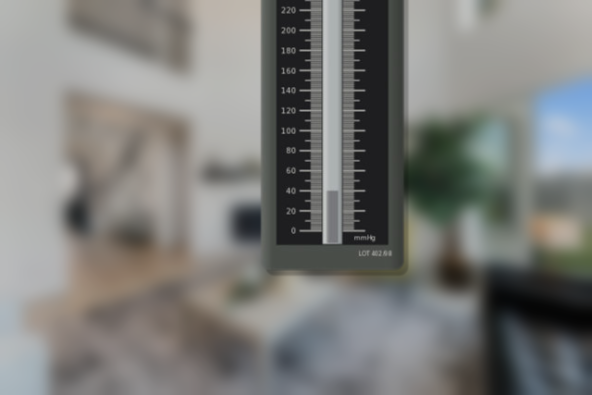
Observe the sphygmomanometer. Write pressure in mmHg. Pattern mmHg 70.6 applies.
mmHg 40
